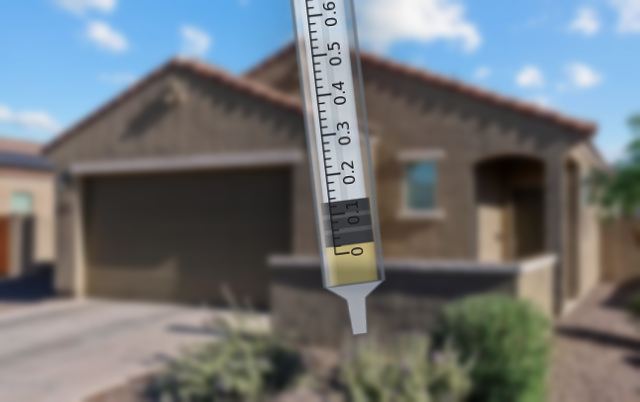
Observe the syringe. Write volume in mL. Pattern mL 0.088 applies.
mL 0.02
